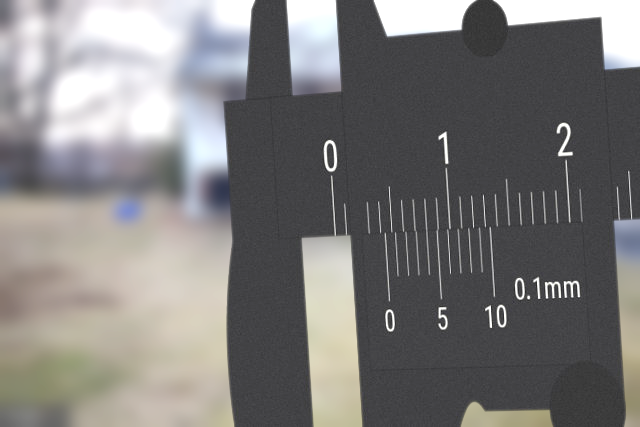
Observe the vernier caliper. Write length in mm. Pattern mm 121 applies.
mm 4.4
